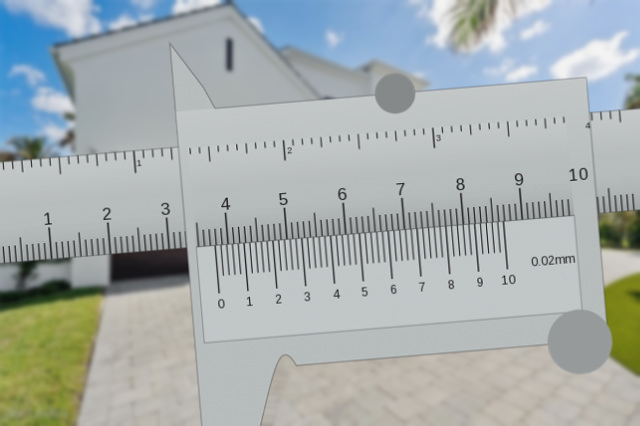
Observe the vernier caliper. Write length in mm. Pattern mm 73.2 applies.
mm 37.8
